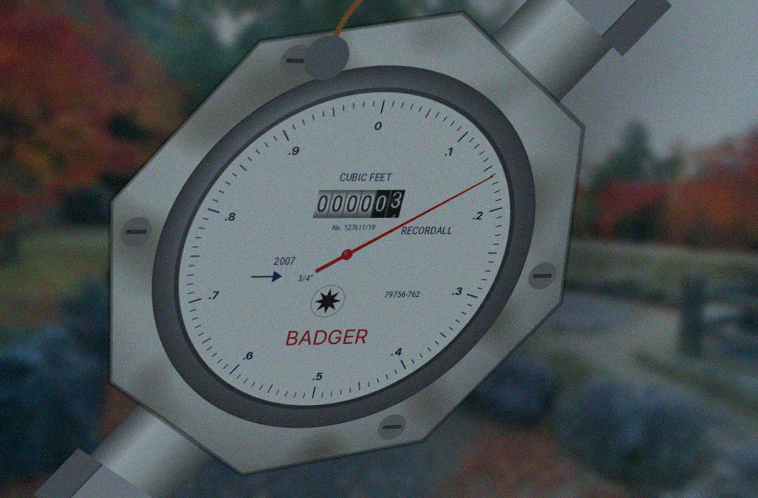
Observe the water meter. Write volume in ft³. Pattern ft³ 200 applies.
ft³ 3.16
